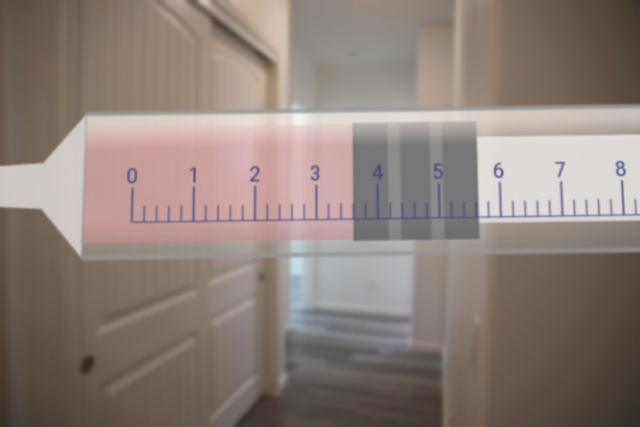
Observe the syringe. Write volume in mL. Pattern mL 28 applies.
mL 3.6
